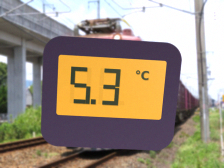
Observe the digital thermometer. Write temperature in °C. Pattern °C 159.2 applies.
°C 5.3
